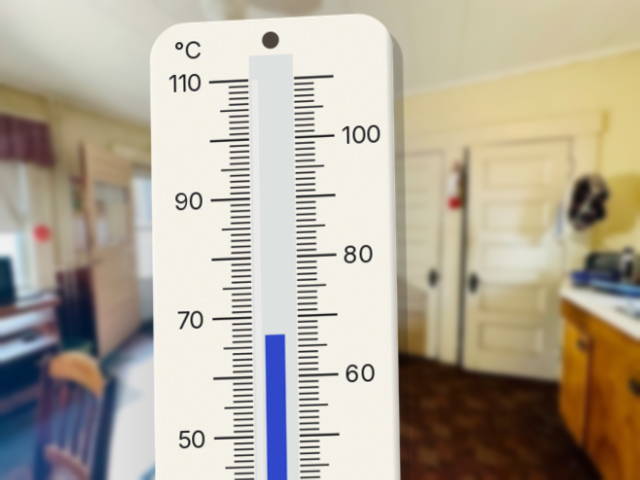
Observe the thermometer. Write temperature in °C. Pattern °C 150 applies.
°C 67
